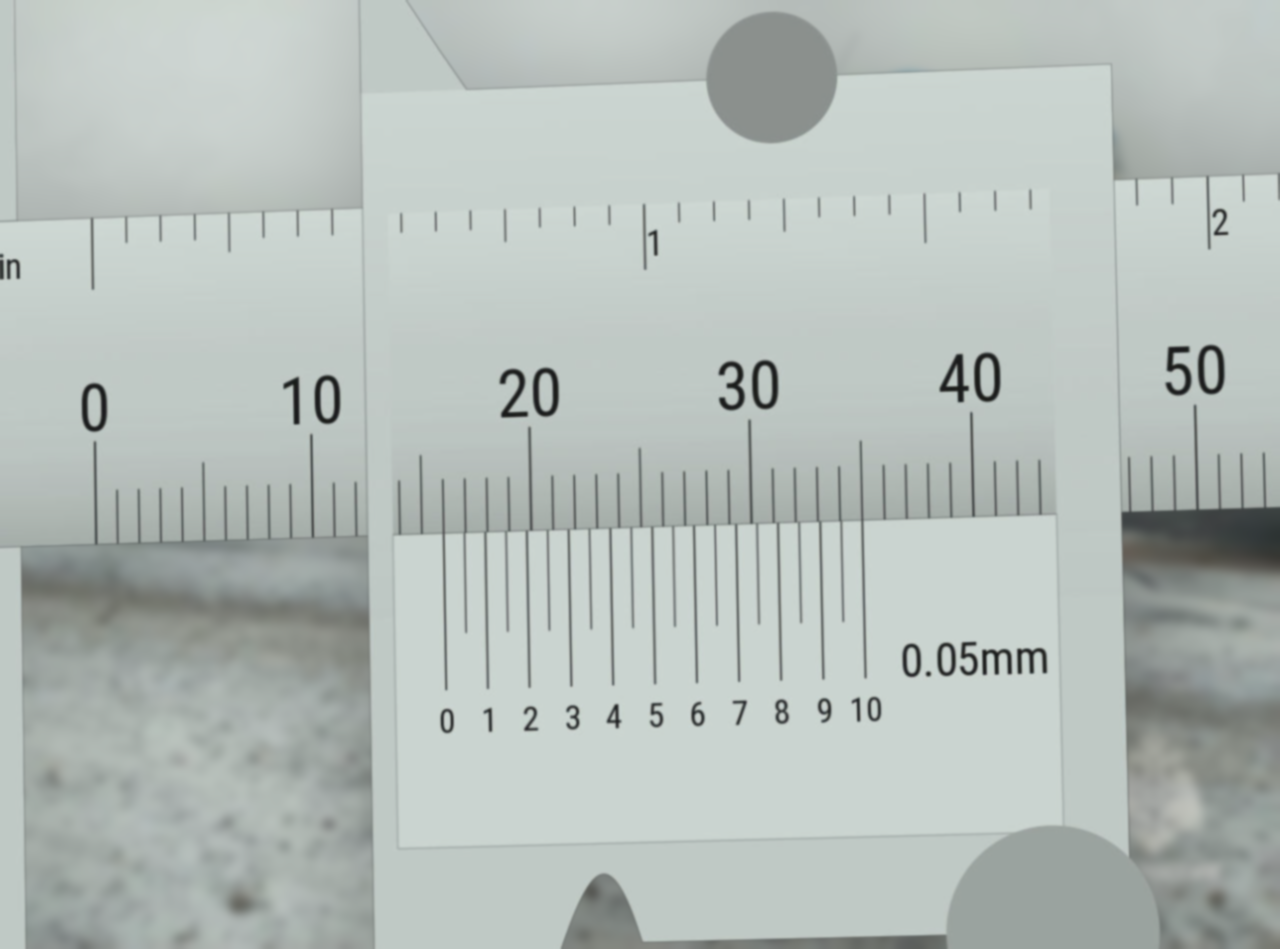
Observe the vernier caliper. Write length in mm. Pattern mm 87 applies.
mm 16.0
